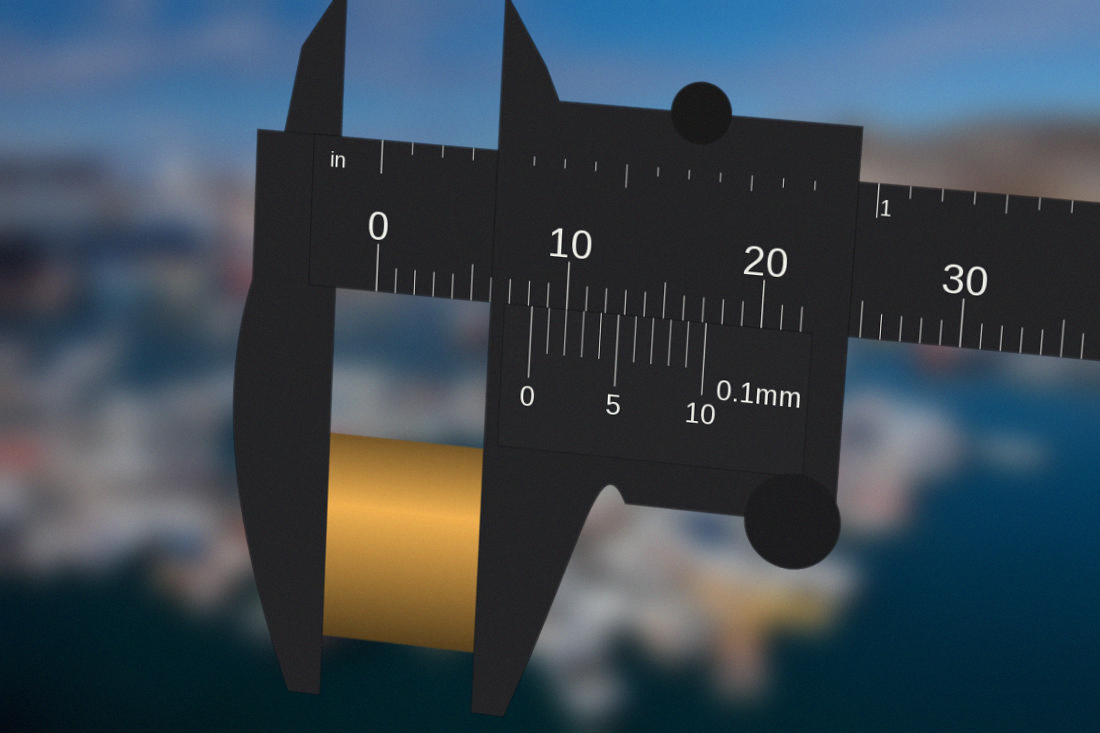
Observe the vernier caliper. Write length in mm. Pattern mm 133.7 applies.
mm 8.2
